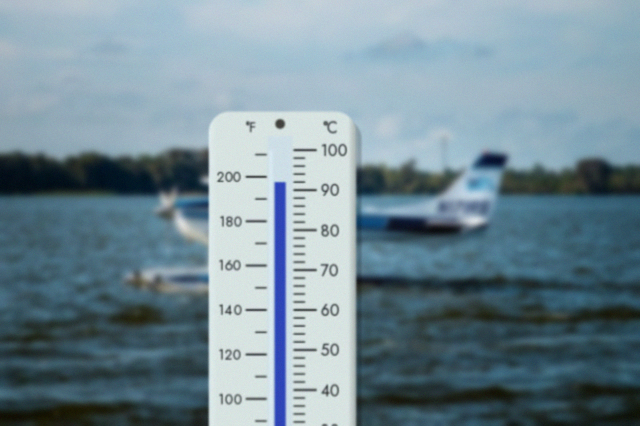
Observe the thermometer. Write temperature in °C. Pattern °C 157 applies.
°C 92
